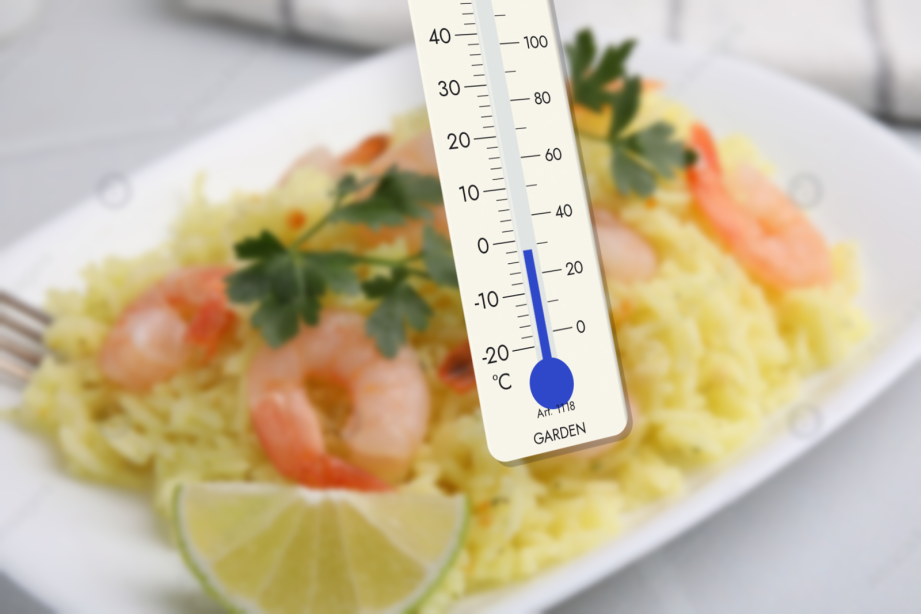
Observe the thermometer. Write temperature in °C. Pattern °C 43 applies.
°C -2
